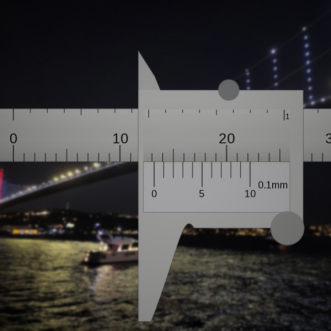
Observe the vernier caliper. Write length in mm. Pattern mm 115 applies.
mm 13.2
